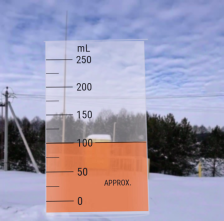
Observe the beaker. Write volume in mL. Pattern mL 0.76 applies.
mL 100
